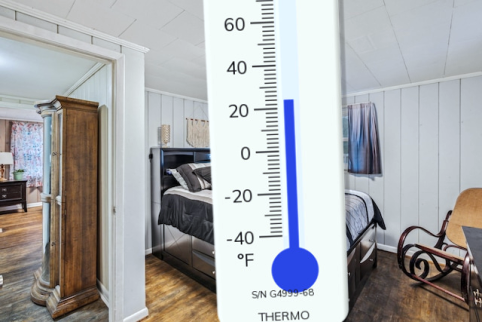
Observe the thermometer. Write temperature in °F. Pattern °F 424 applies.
°F 24
